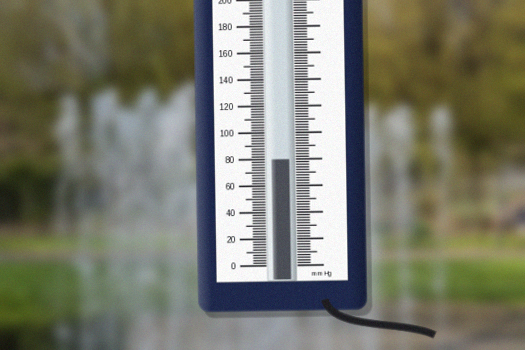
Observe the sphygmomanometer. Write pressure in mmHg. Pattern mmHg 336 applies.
mmHg 80
